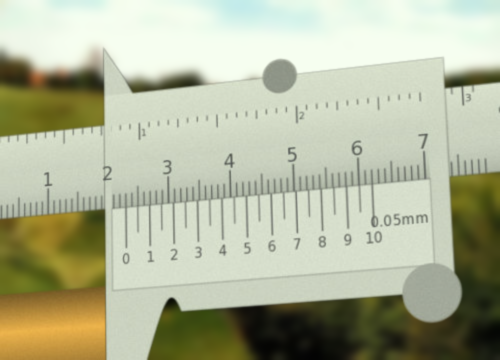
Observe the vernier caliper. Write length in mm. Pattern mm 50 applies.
mm 23.0
